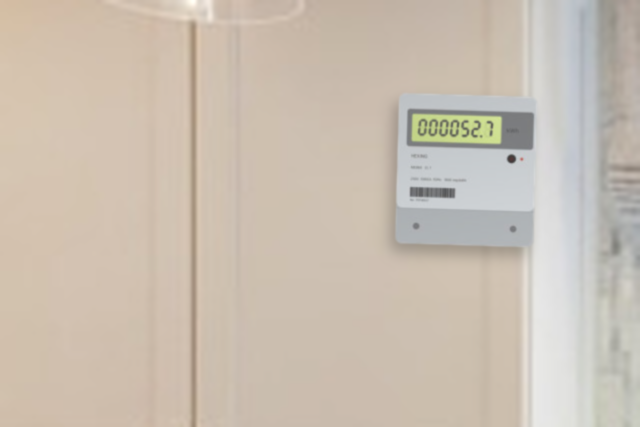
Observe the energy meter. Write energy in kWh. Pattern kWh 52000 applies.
kWh 52.7
